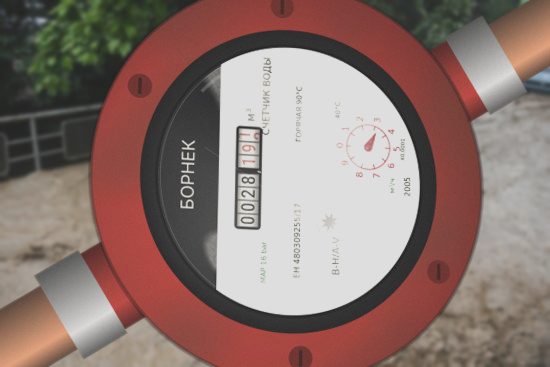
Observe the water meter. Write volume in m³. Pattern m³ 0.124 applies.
m³ 28.1913
